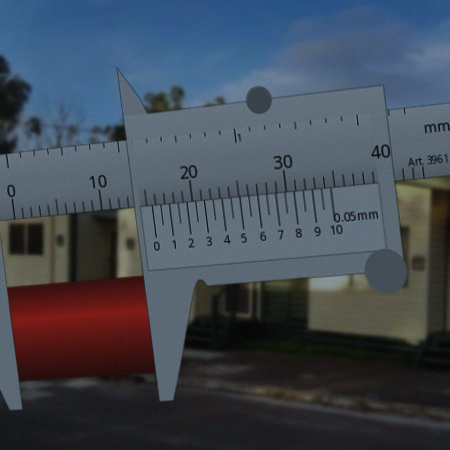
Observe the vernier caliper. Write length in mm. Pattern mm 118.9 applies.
mm 15.6
